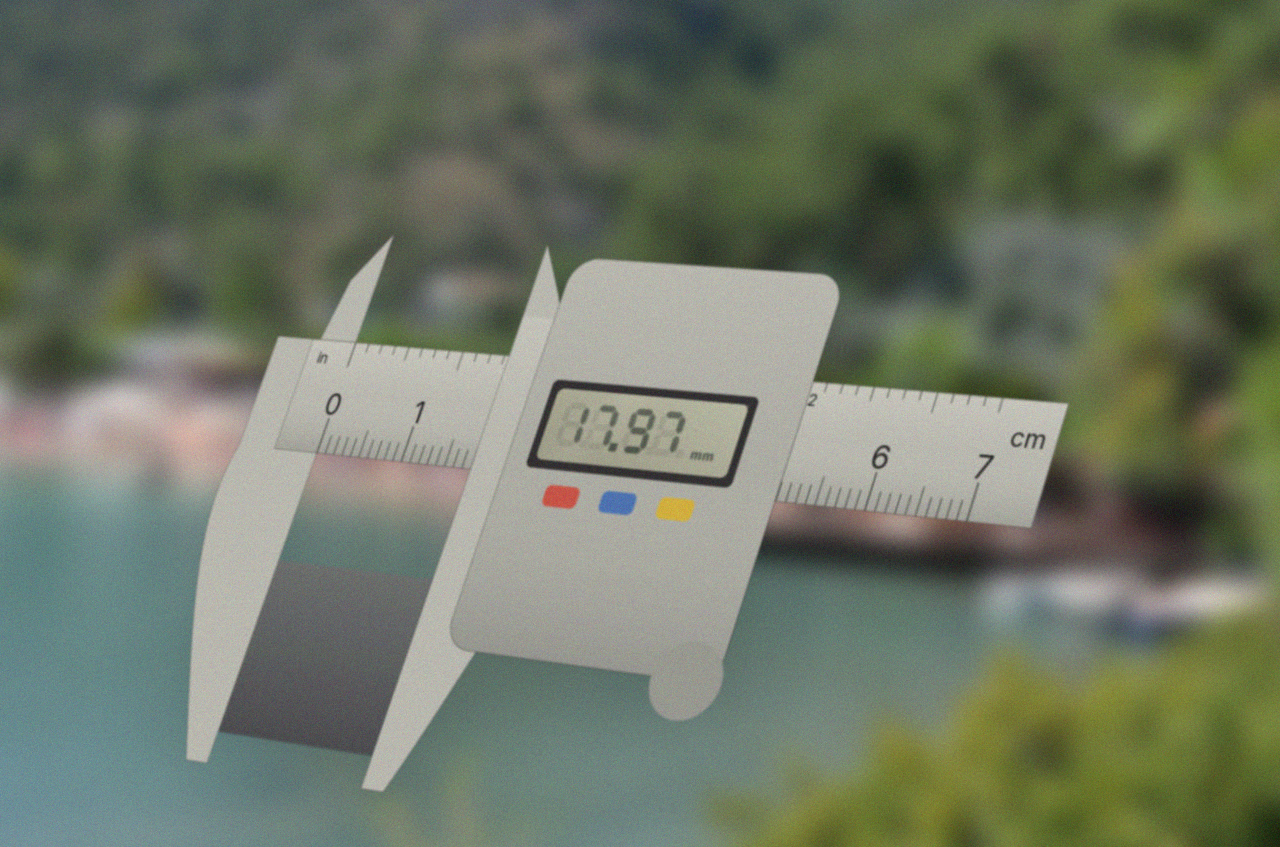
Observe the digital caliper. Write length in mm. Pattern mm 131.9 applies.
mm 17.97
